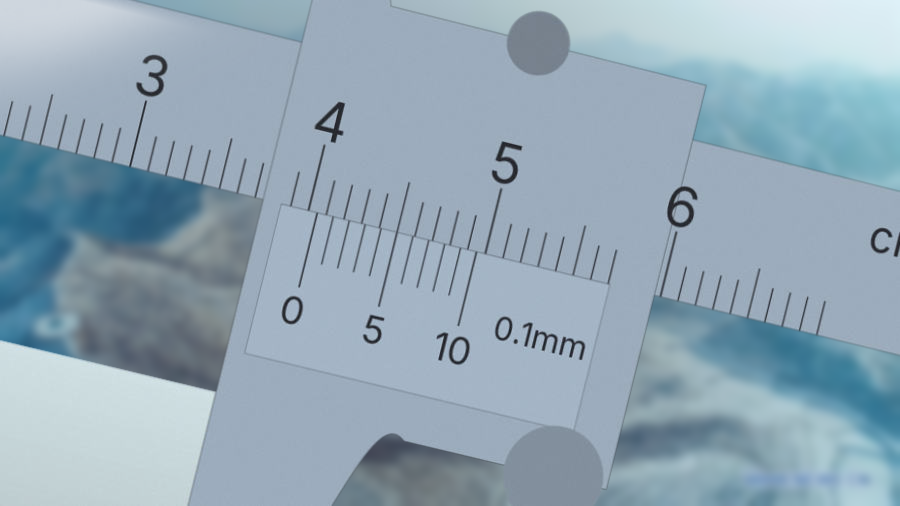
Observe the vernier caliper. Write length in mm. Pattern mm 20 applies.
mm 40.5
